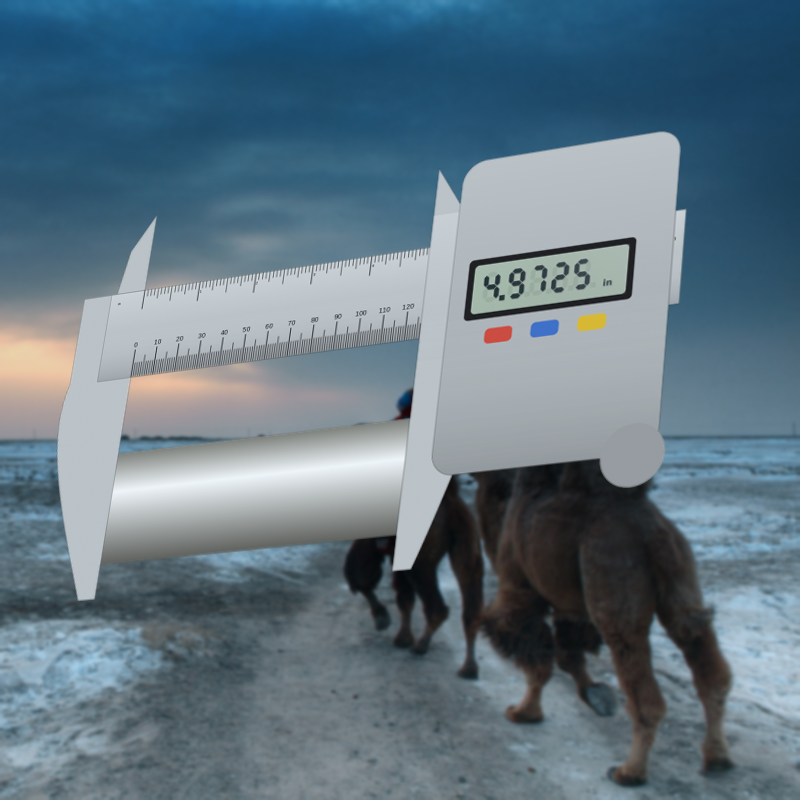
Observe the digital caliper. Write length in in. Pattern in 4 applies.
in 4.9725
